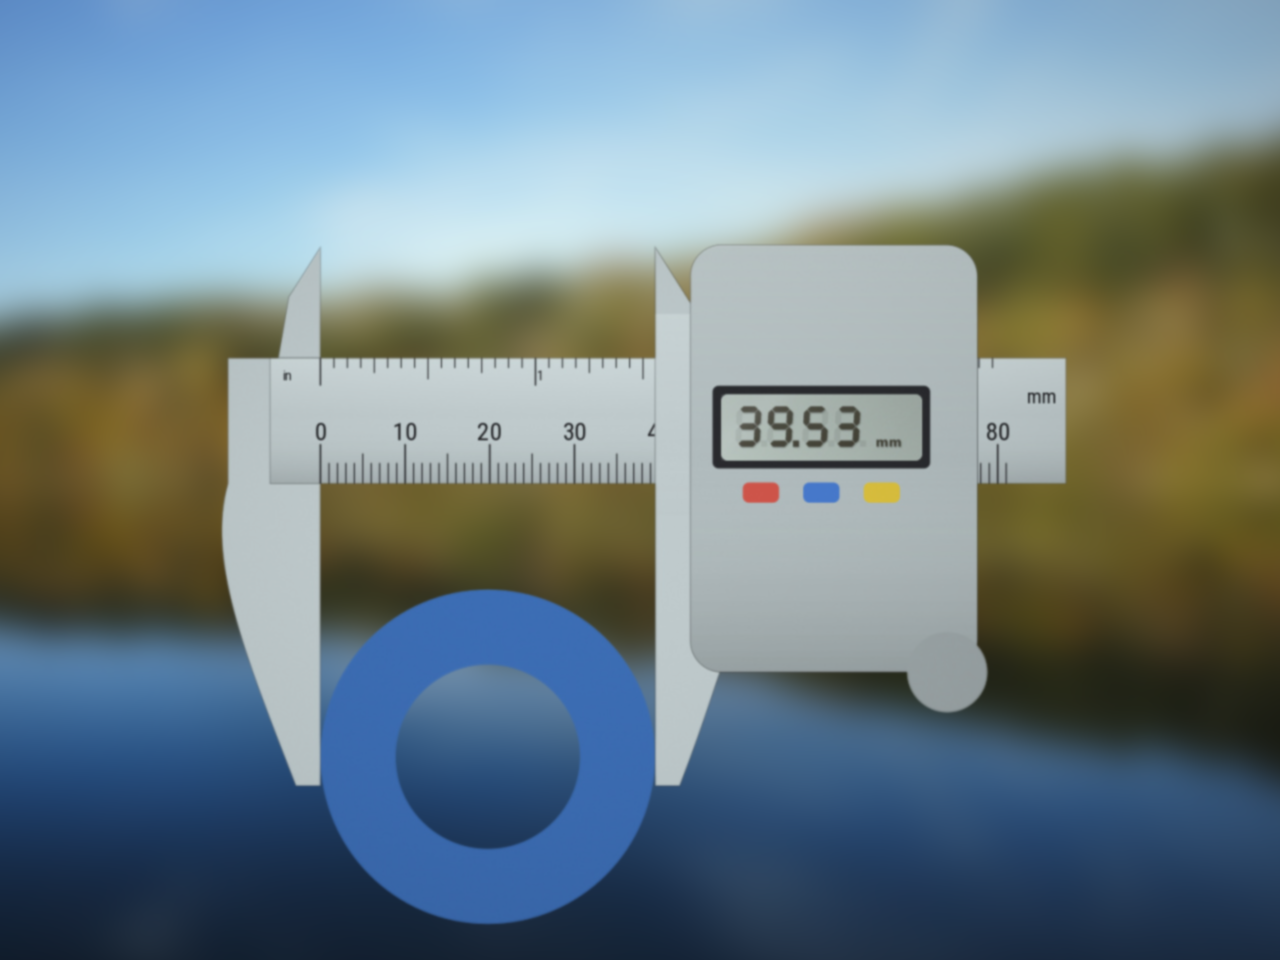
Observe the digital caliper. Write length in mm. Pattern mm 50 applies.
mm 39.53
